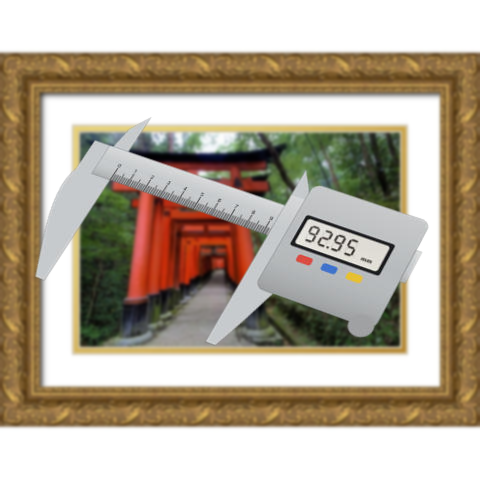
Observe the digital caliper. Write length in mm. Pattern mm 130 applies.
mm 92.95
